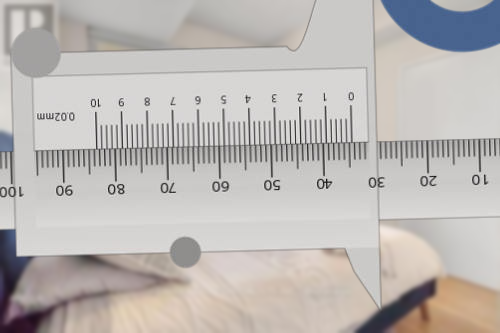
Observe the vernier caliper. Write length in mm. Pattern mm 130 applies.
mm 34.5
